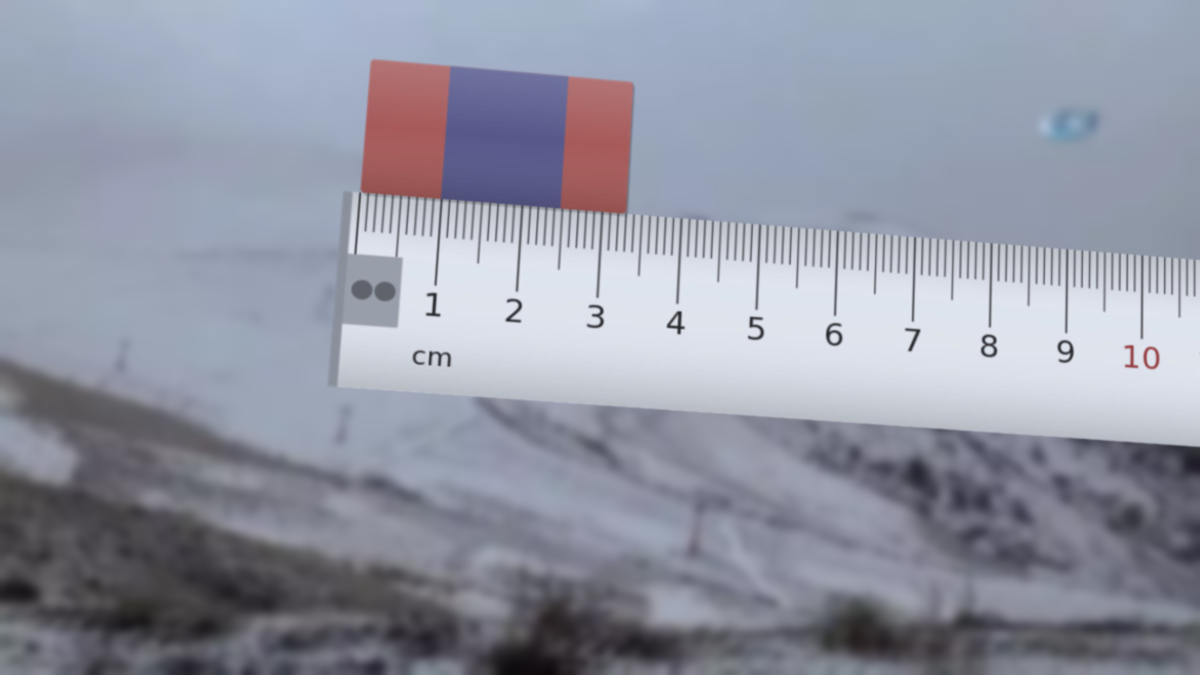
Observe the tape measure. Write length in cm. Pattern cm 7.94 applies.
cm 3.3
